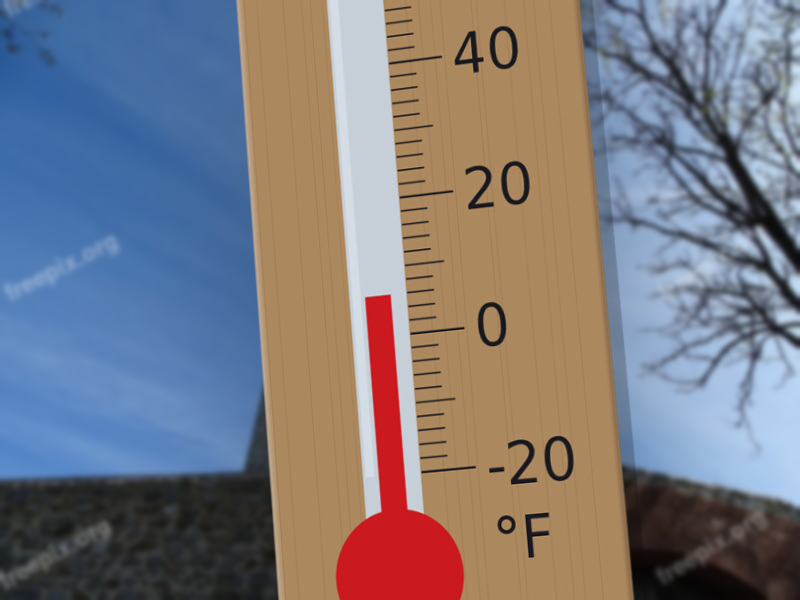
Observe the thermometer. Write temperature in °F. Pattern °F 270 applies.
°F 6
